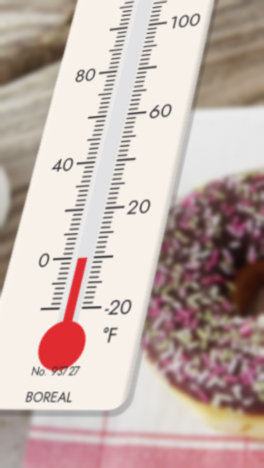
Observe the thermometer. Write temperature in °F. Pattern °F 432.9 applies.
°F 0
